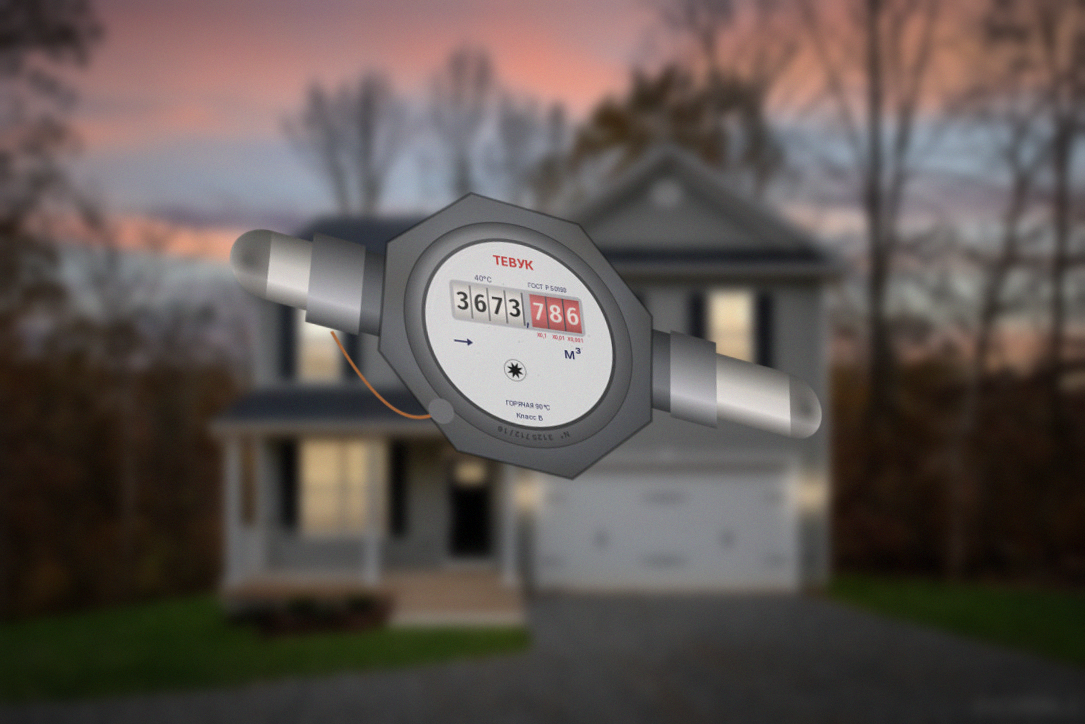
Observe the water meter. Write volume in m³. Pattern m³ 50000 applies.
m³ 3673.786
